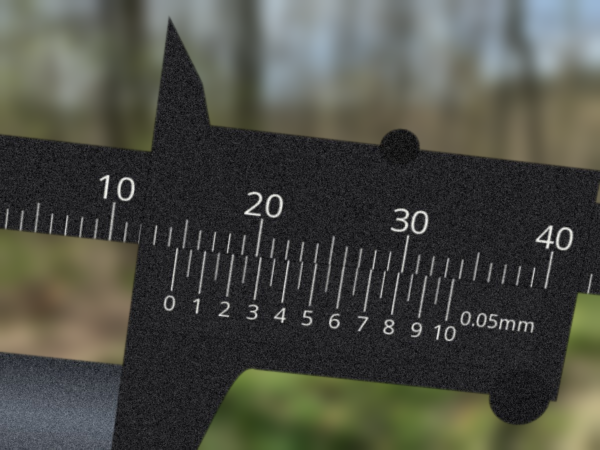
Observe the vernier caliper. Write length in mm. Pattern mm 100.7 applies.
mm 14.6
